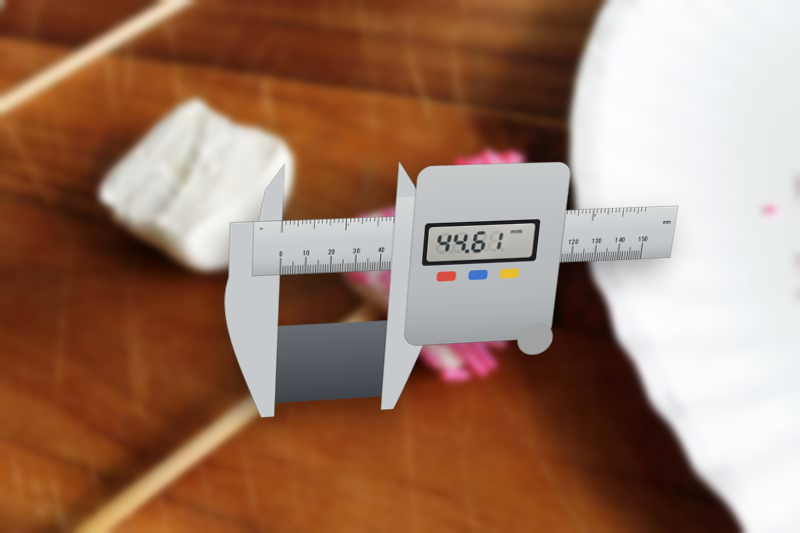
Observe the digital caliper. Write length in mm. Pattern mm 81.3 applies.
mm 44.61
